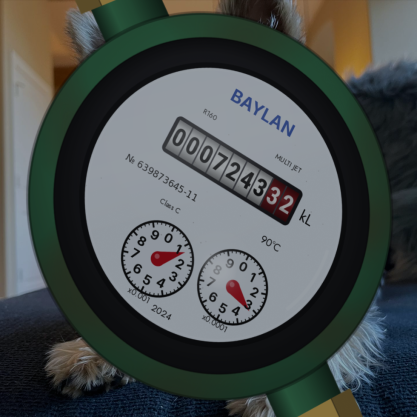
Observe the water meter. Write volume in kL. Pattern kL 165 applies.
kL 7243.3213
